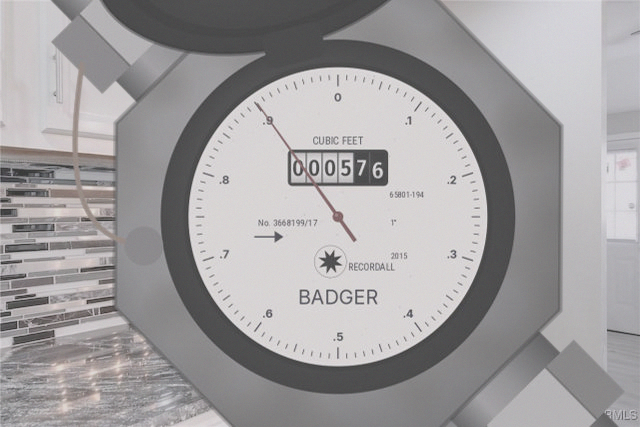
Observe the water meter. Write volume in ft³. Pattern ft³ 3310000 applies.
ft³ 575.90
